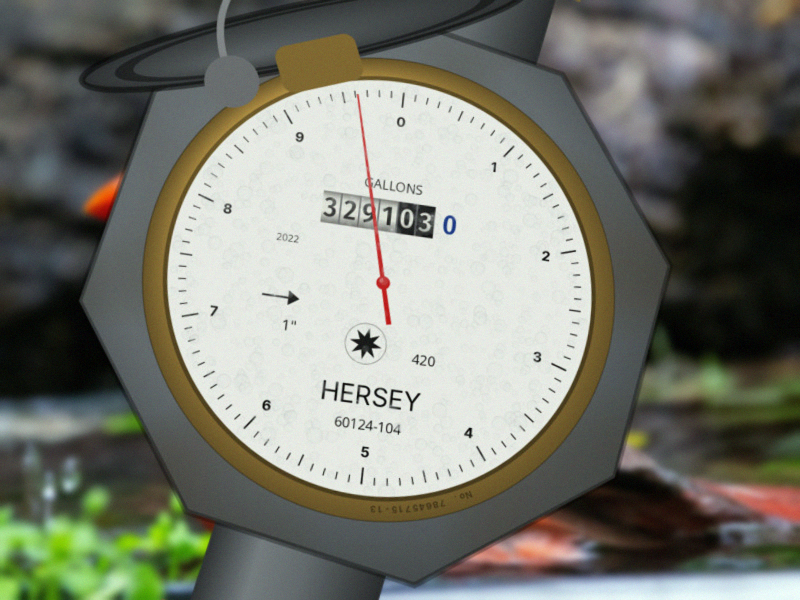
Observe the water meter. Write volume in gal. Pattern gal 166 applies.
gal 3291029.6
